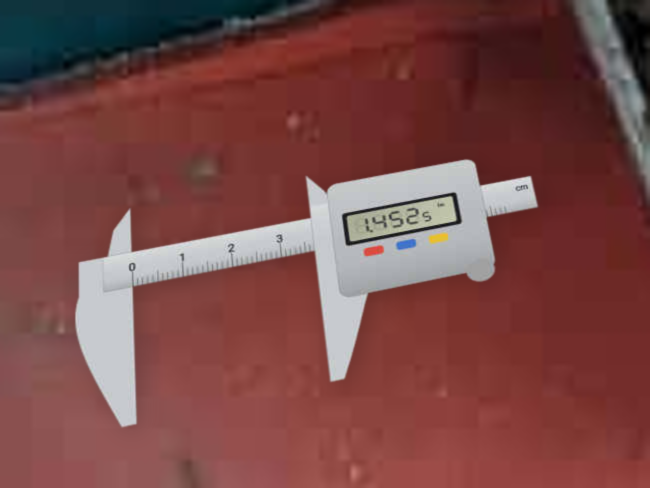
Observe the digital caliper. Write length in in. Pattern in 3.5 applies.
in 1.4525
